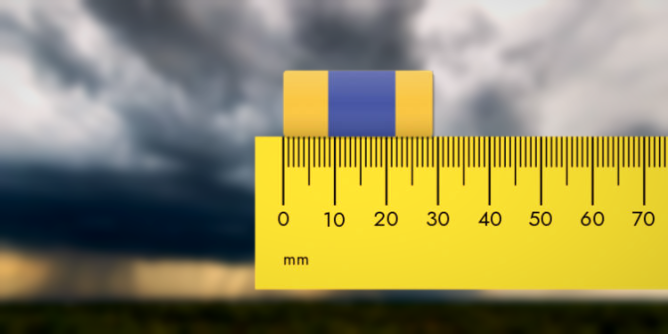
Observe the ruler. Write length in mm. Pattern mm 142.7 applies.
mm 29
